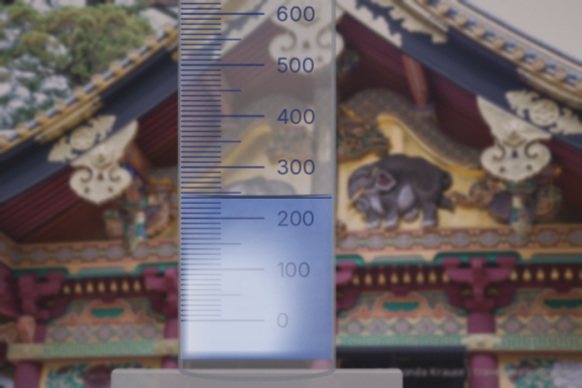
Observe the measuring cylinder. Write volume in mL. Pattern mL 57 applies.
mL 240
